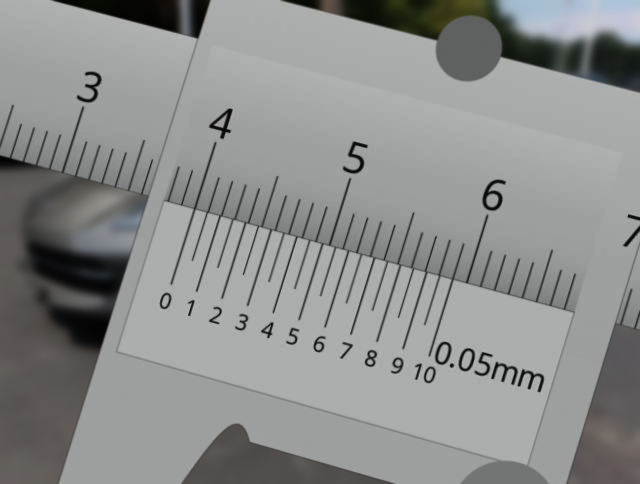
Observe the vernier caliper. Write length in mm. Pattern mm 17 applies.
mm 40.0
